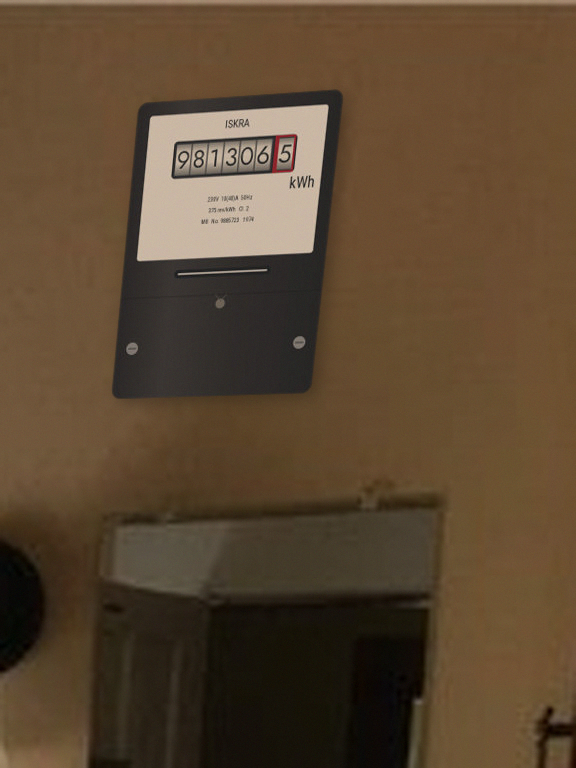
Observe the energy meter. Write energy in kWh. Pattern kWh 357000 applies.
kWh 981306.5
